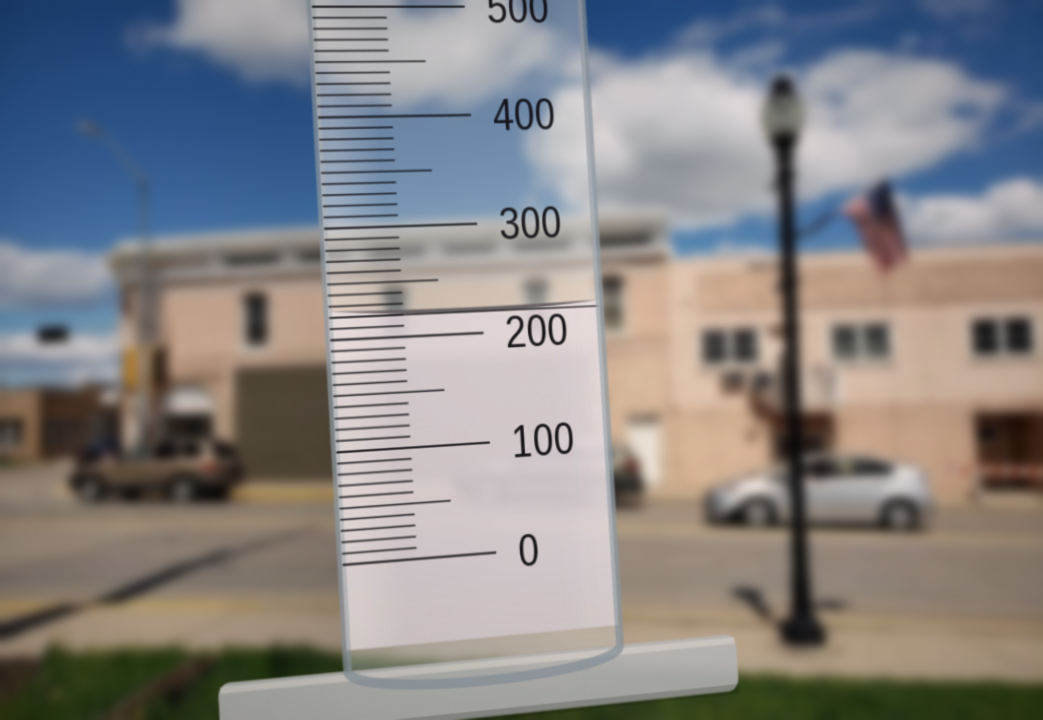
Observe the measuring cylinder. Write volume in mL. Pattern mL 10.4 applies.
mL 220
